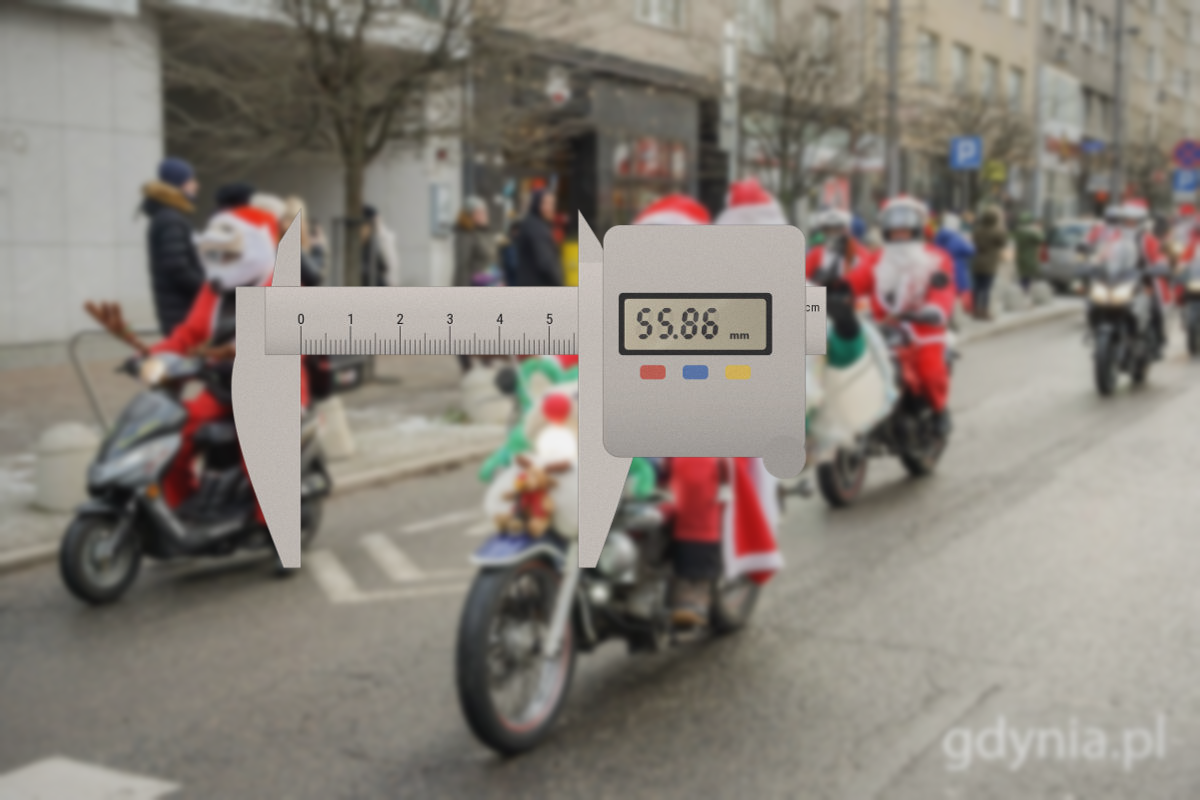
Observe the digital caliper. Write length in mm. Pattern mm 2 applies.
mm 55.86
